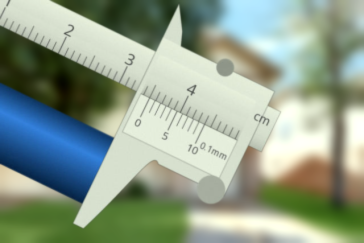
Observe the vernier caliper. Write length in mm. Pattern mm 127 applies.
mm 35.0
